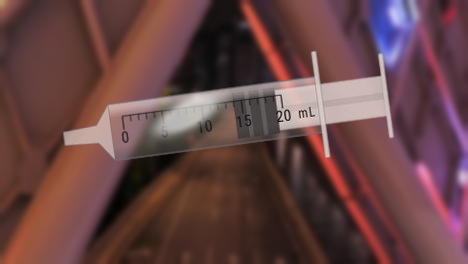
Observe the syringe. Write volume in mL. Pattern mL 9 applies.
mL 14
